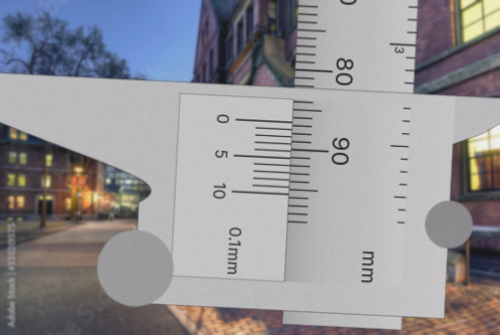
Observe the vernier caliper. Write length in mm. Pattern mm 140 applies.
mm 86.6
